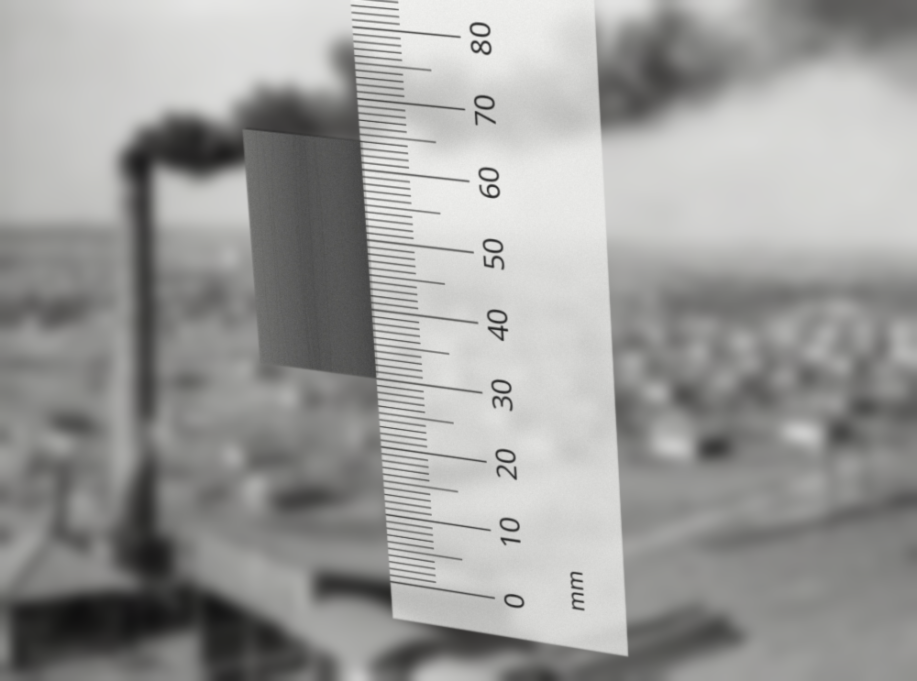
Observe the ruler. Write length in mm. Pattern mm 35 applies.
mm 34
